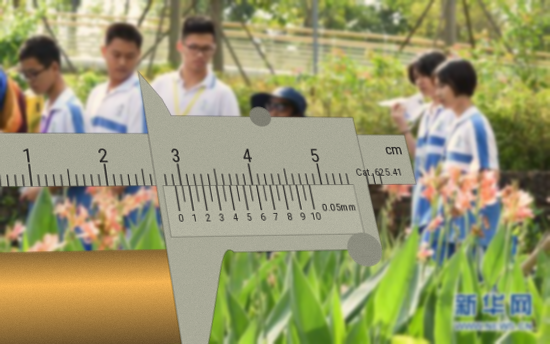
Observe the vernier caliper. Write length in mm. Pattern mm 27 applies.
mm 29.2
